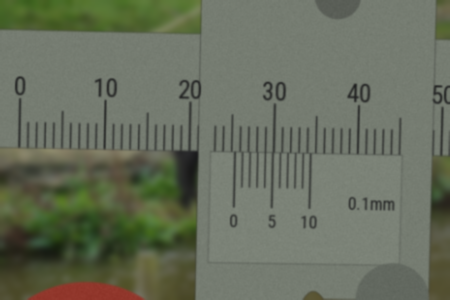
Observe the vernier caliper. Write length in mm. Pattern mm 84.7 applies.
mm 25.4
